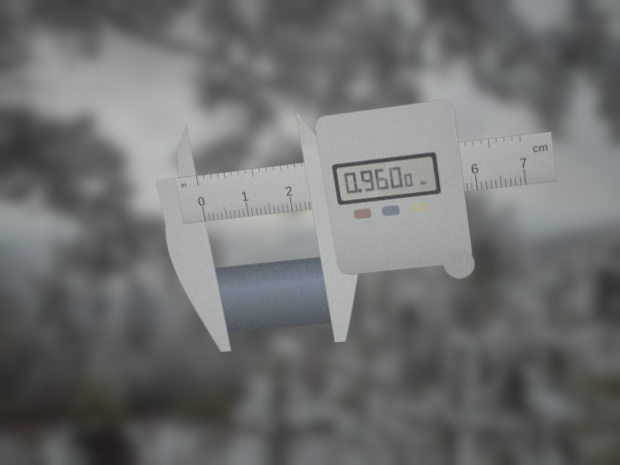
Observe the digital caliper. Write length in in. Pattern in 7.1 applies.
in 0.9600
